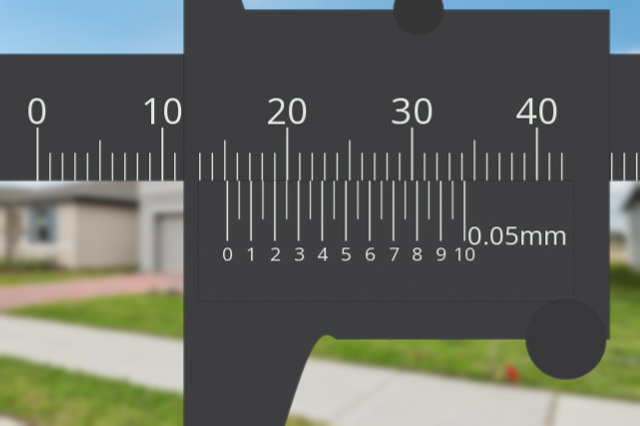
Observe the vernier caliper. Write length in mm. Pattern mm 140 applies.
mm 15.2
